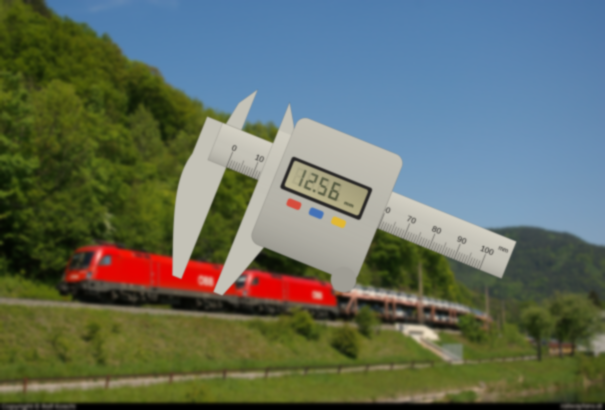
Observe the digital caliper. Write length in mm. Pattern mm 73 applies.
mm 12.56
